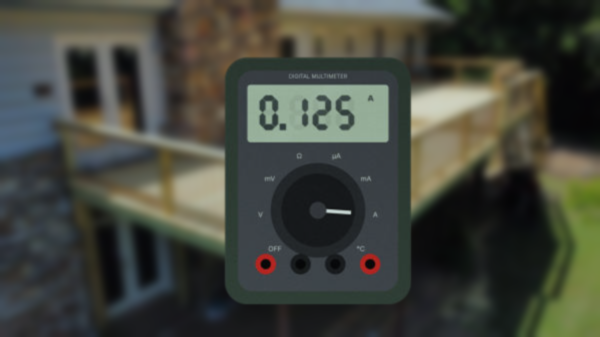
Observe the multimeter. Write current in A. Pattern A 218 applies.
A 0.125
